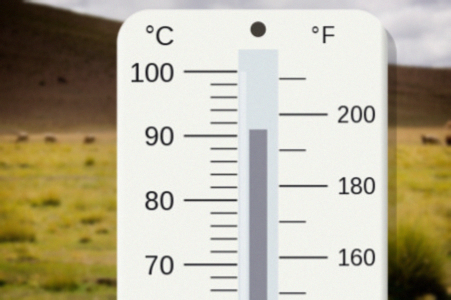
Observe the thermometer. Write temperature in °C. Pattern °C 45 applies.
°C 91
